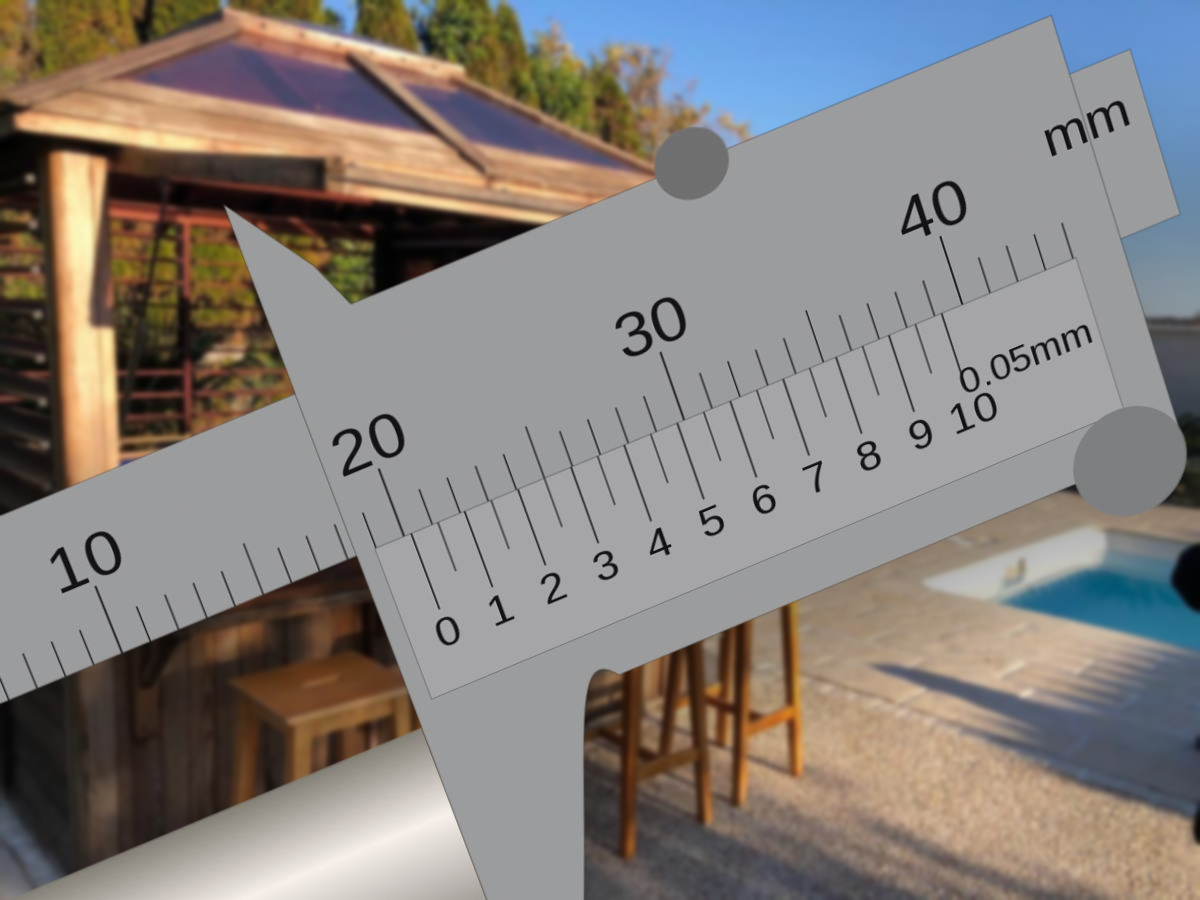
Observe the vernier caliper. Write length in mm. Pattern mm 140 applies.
mm 20.25
